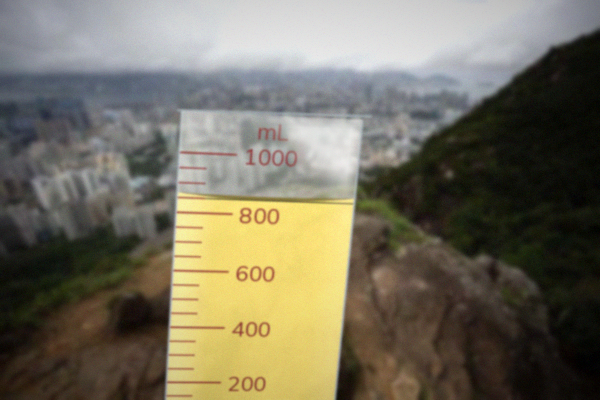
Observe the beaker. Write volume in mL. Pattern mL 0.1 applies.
mL 850
